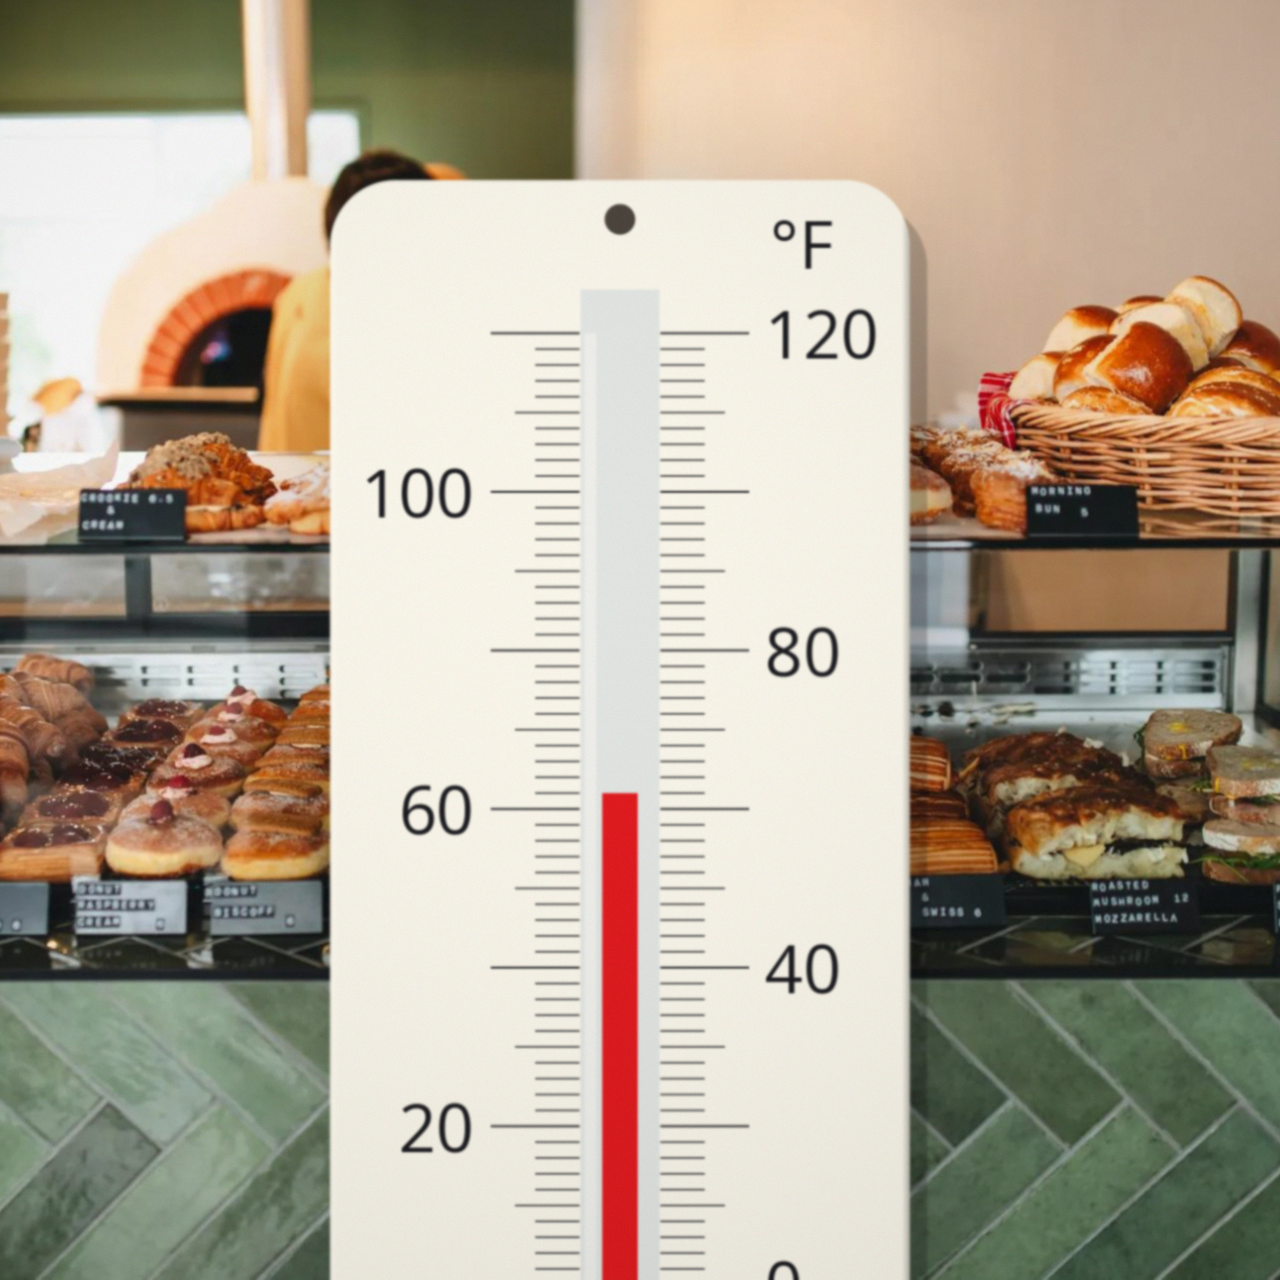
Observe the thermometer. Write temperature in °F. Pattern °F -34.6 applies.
°F 62
